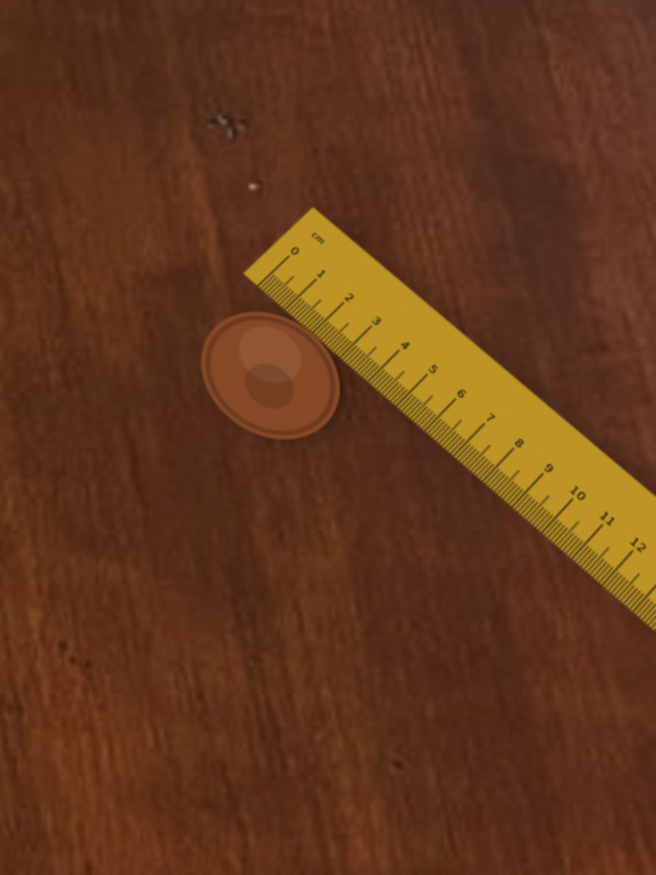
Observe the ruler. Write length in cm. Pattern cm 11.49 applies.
cm 4
